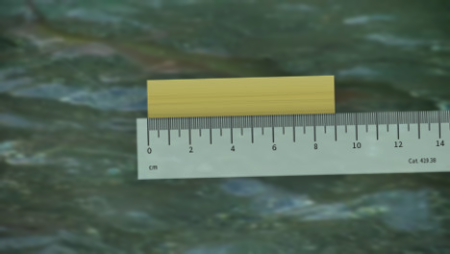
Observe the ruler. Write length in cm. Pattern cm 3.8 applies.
cm 9
